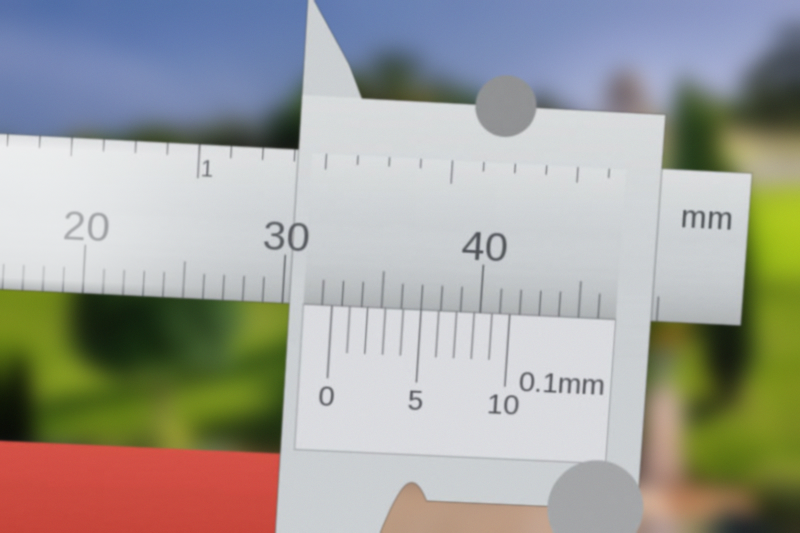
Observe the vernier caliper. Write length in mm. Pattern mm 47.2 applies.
mm 32.5
